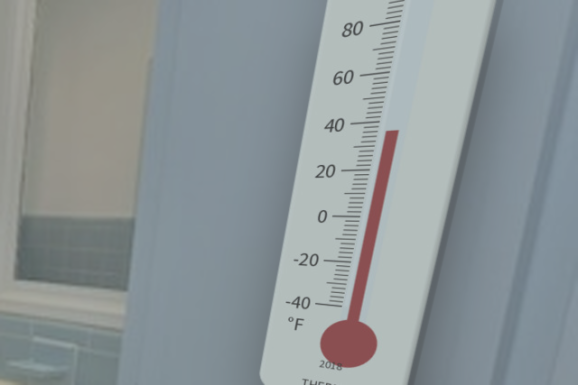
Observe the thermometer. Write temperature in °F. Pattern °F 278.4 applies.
°F 36
